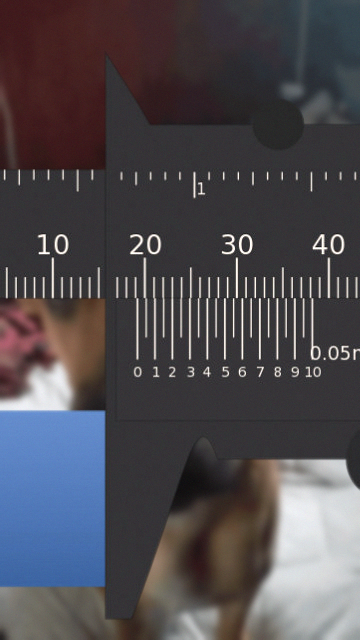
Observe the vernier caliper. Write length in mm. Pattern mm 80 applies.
mm 19.2
